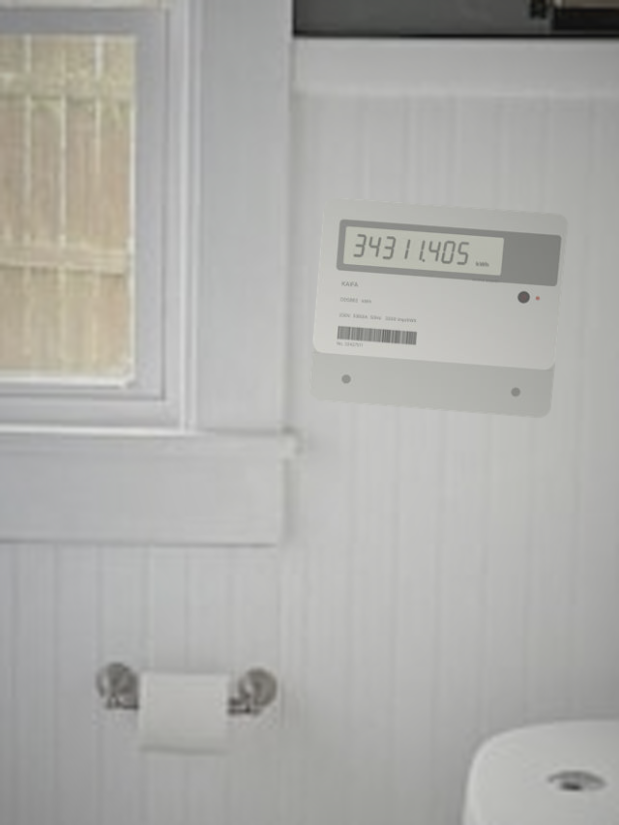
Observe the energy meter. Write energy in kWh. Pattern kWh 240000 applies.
kWh 34311.405
